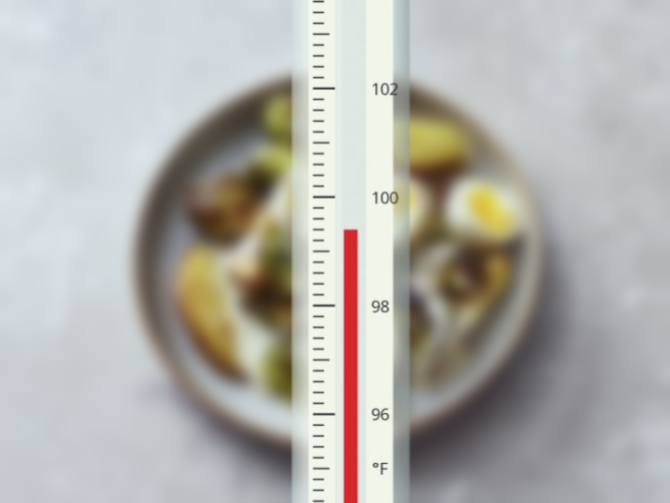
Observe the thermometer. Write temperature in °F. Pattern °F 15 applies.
°F 99.4
